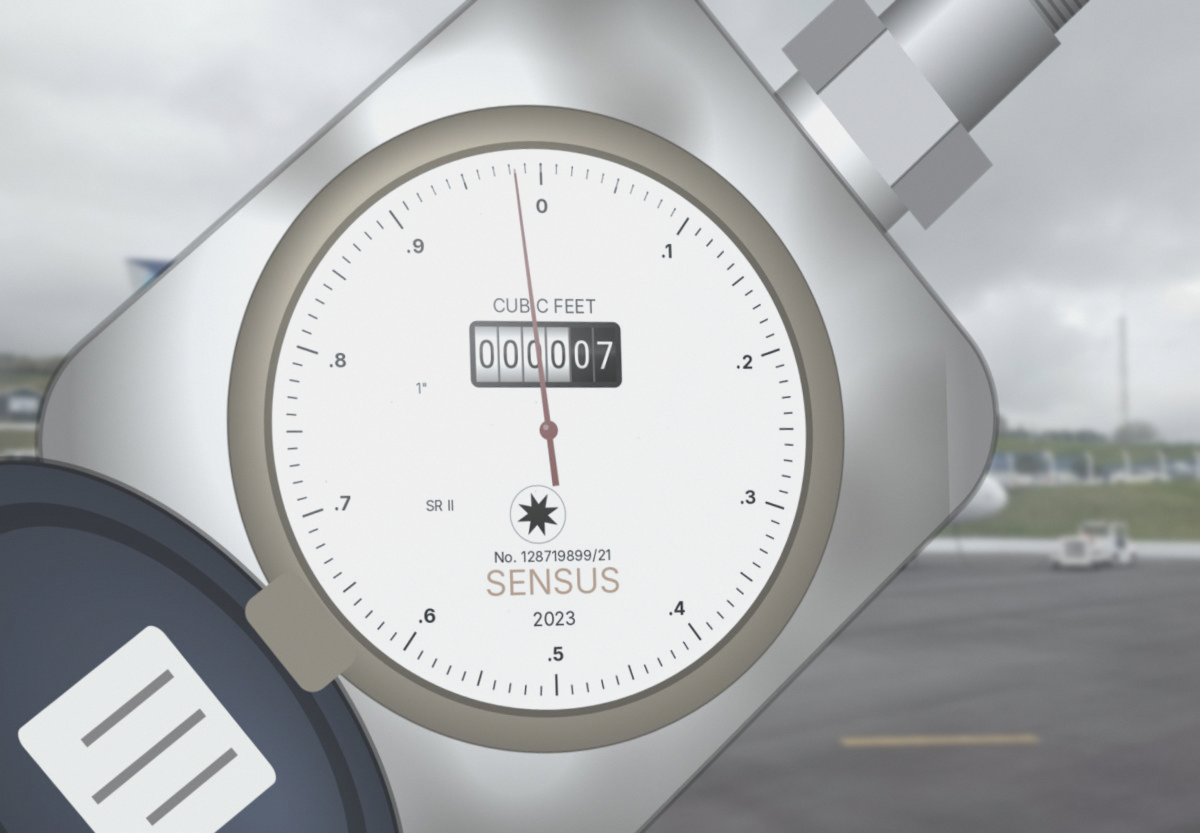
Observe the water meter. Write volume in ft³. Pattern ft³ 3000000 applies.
ft³ 6.98
